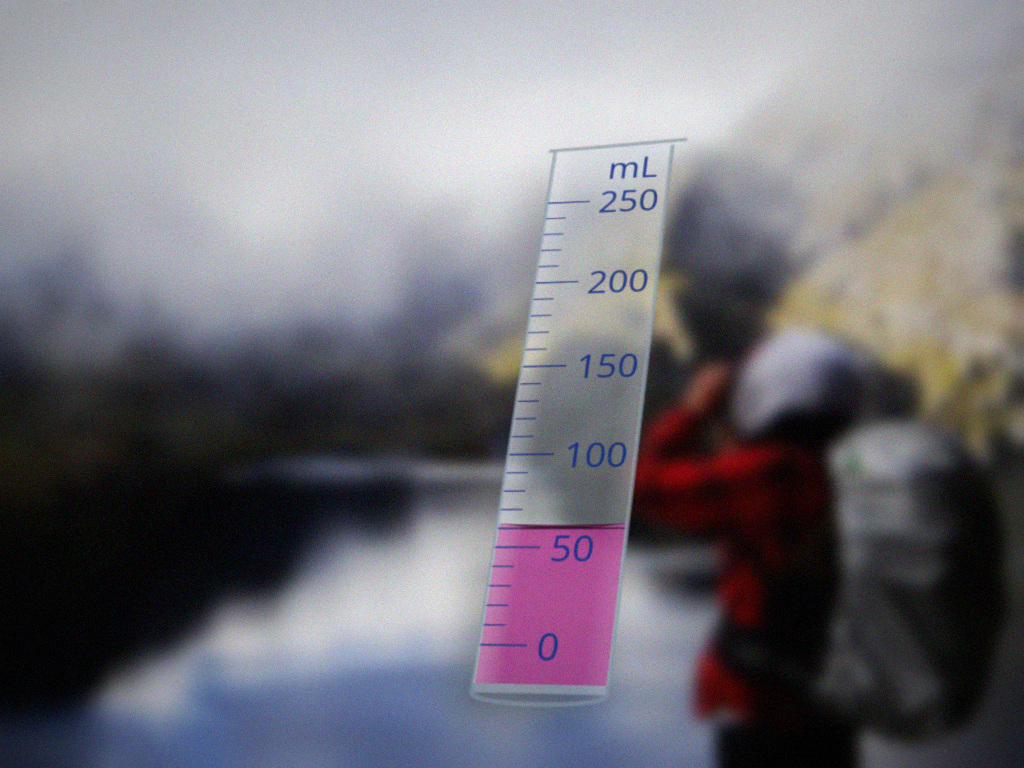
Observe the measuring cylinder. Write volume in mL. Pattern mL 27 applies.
mL 60
